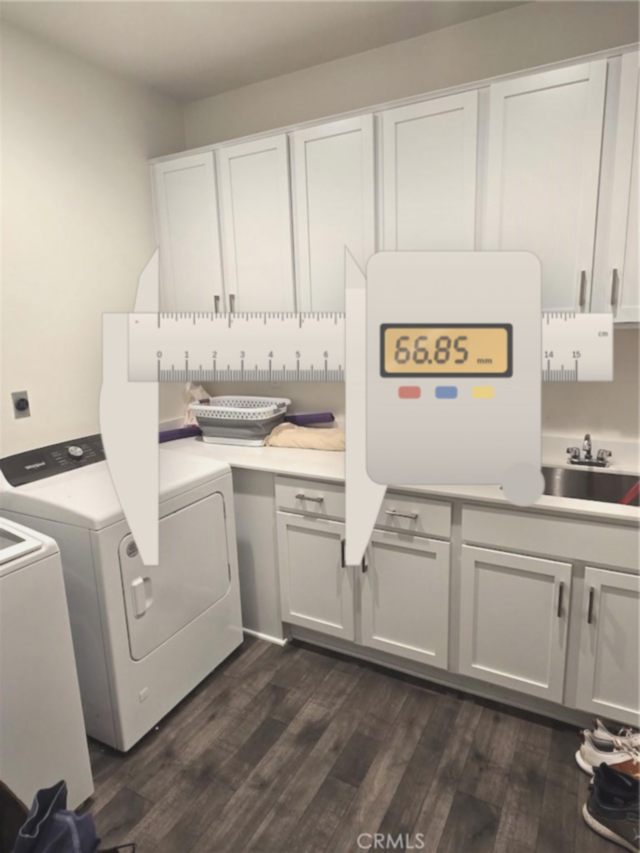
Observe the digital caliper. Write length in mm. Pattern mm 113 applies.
mm 66.85
